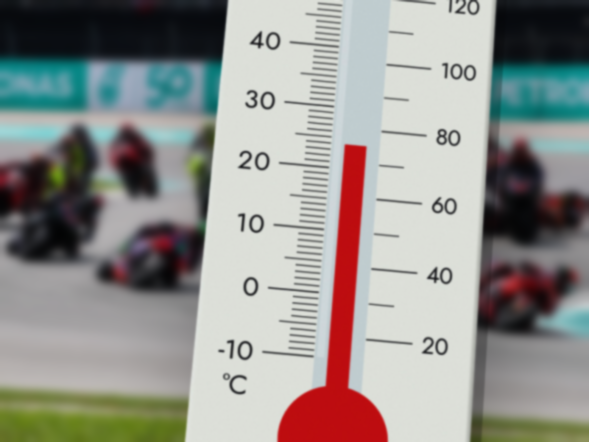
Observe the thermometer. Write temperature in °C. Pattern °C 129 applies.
°C 24
